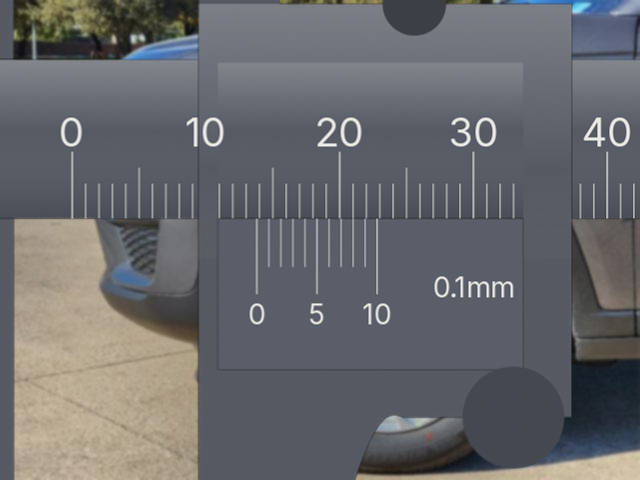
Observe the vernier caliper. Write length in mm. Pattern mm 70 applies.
mm 13.8
